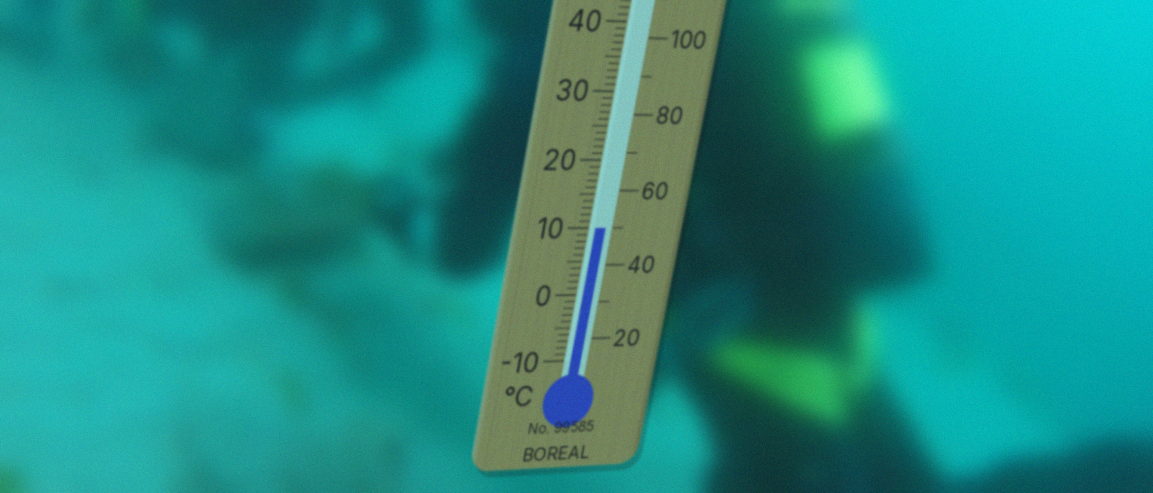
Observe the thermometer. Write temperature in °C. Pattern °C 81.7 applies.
°C 10
